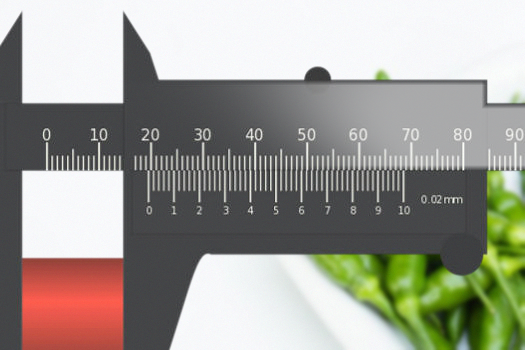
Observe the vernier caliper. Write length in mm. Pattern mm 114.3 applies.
mm 19.5
